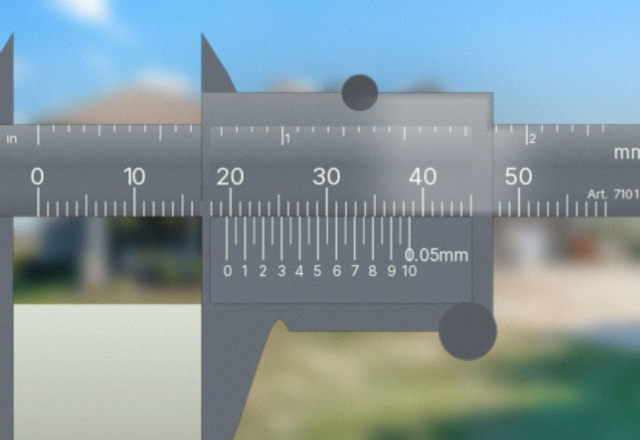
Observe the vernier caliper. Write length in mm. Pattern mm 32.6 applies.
mm 19.6
